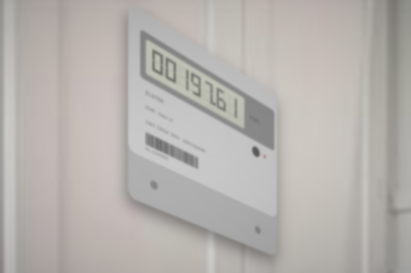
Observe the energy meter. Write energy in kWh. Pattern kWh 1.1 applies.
kWh 197.61
